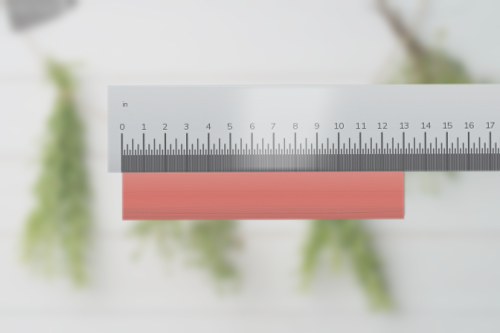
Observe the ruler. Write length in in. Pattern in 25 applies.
in 13
